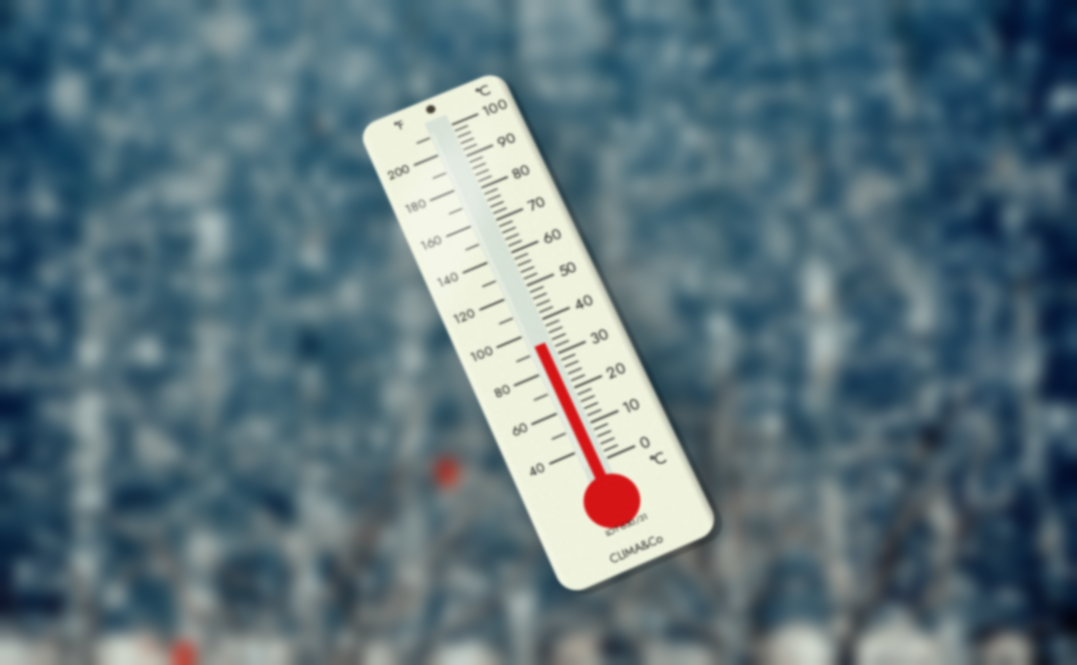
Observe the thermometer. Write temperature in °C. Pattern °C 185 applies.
°C 34
